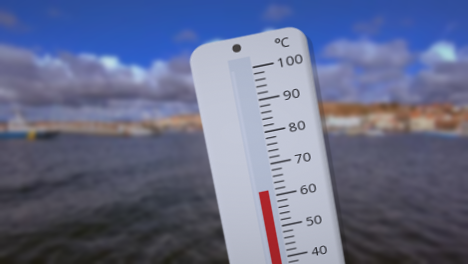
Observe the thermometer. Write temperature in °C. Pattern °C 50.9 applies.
°C 62
